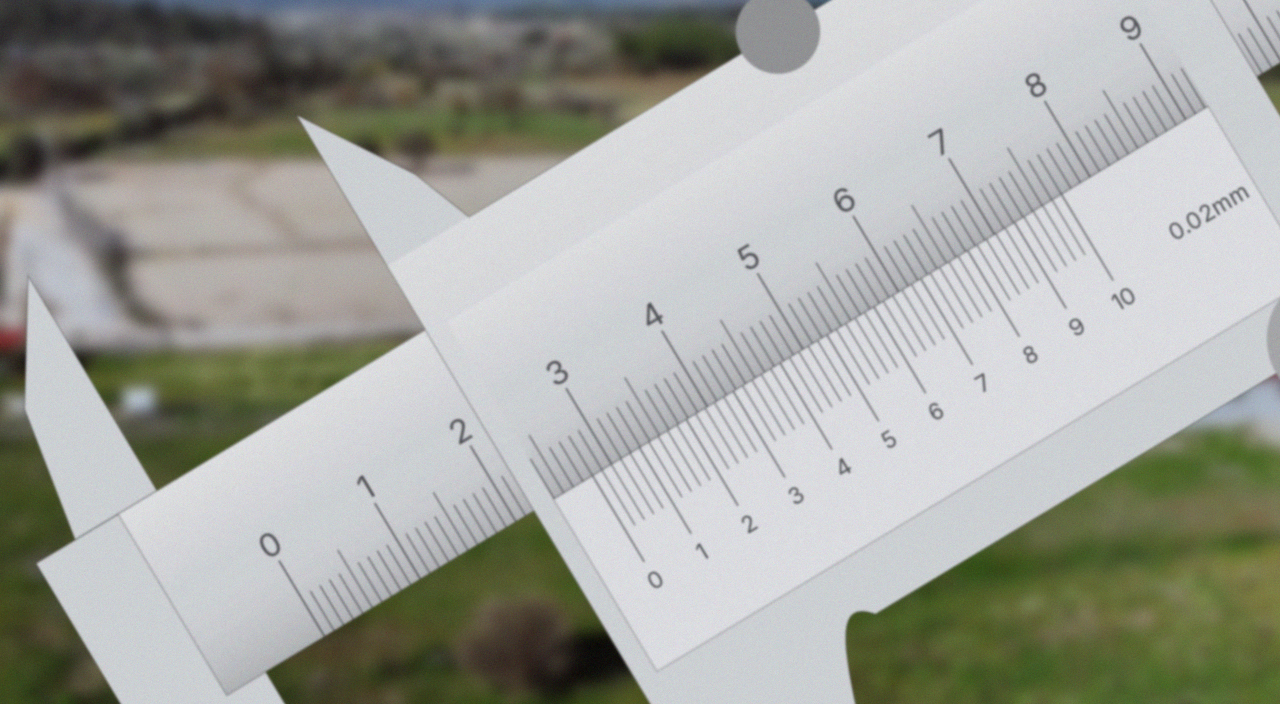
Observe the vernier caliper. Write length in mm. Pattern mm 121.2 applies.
mm 28.0
